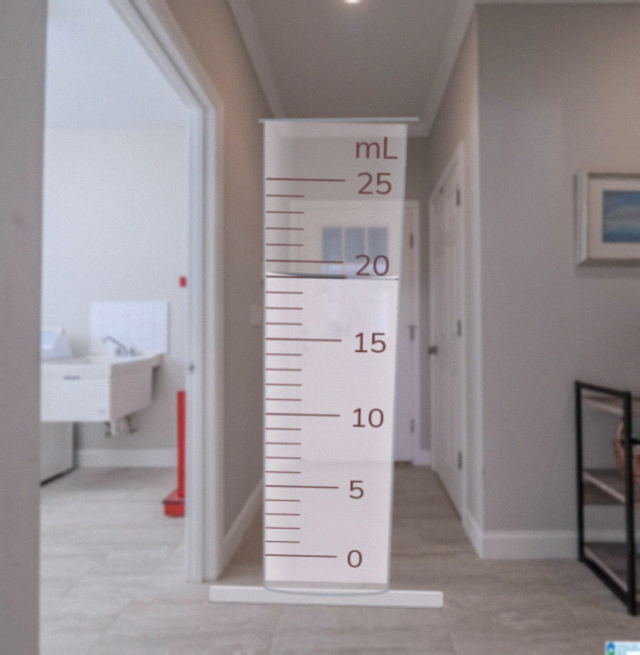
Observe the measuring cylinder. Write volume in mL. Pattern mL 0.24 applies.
mL 19
